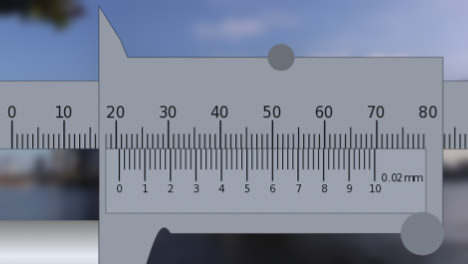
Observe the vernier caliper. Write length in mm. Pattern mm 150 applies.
mm 20.6
